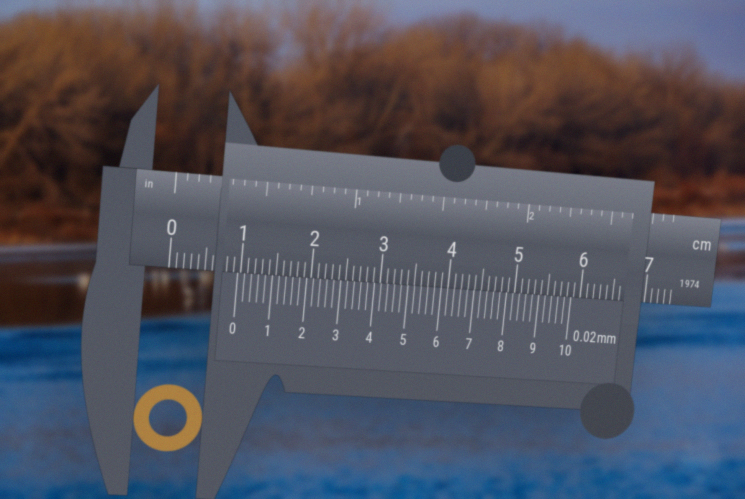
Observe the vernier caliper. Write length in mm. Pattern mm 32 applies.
mm 9.6
